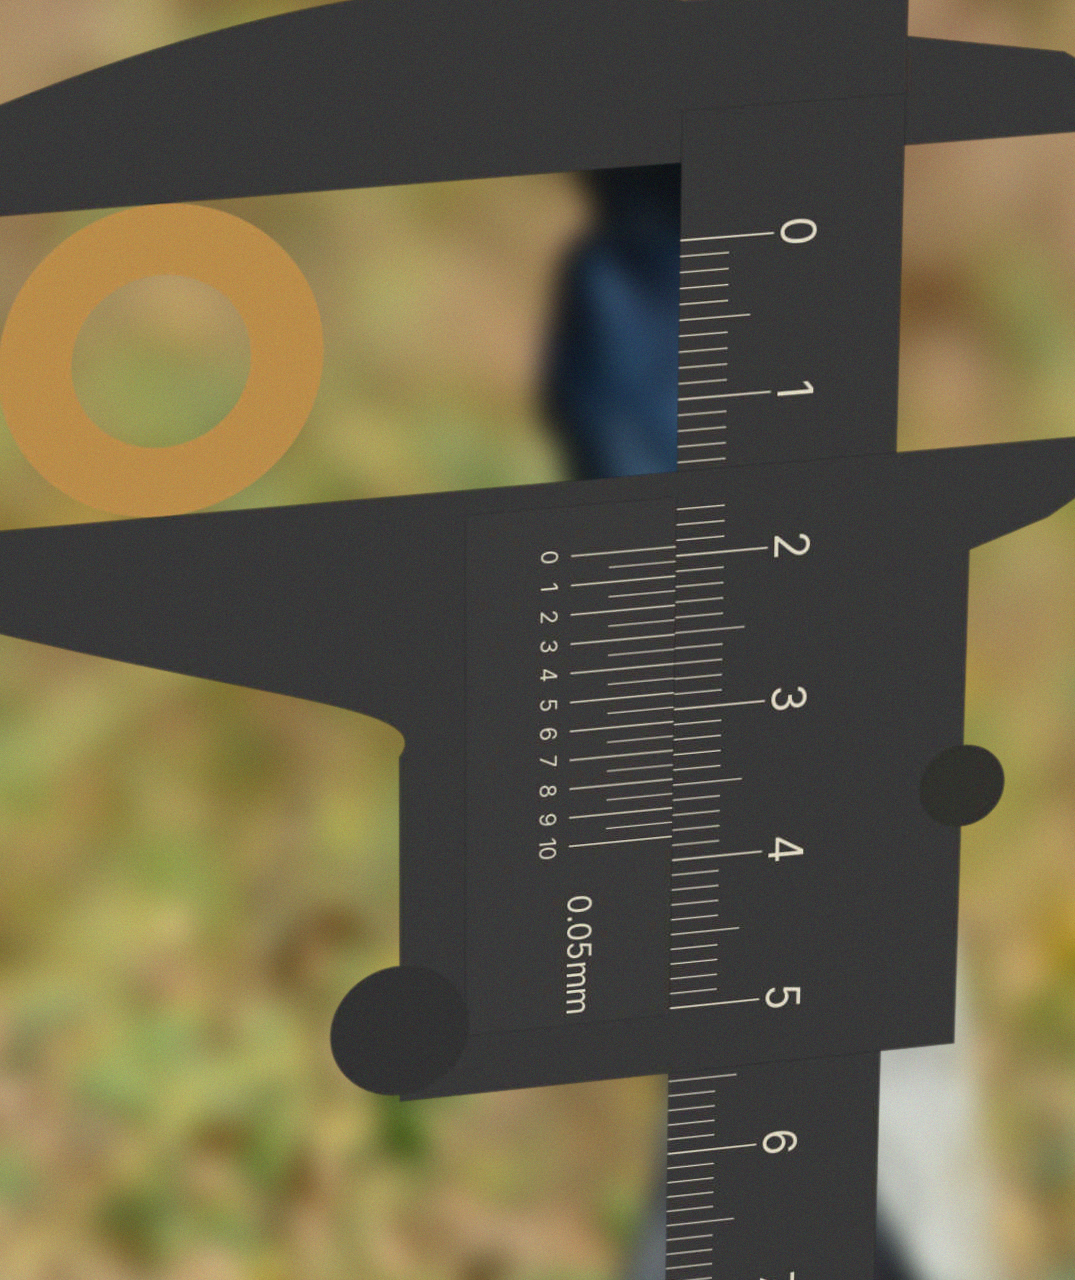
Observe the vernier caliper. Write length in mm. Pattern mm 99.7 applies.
mm 19.4
